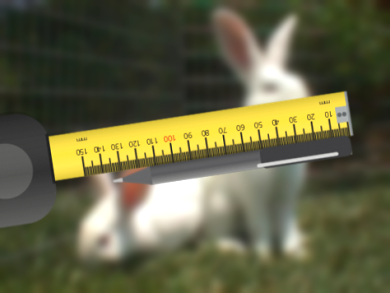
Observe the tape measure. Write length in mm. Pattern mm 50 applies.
mm 135
